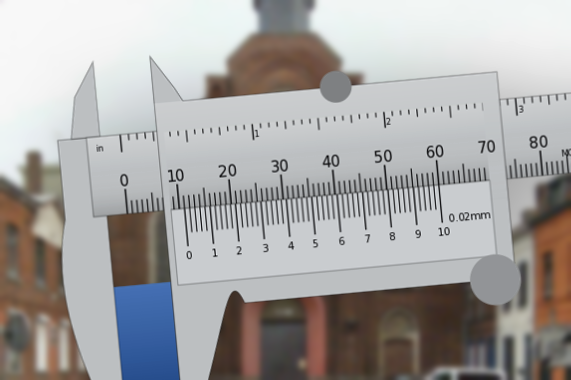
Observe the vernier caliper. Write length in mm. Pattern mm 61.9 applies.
mm 11.0
